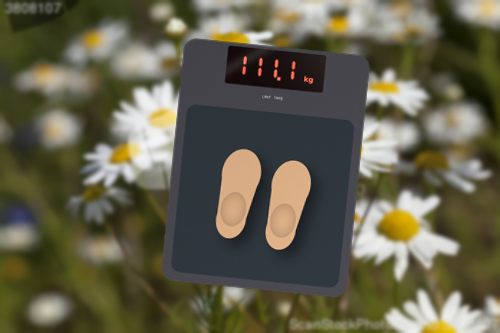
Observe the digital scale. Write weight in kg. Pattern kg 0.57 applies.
kg 111.1
